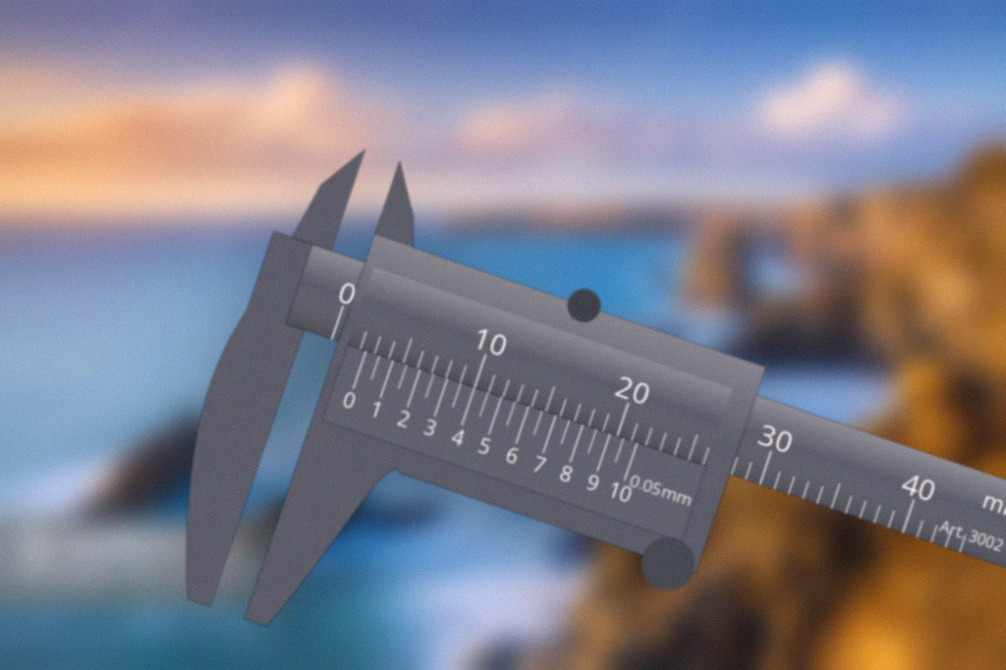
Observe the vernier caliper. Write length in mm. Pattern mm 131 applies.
mm 2.4
